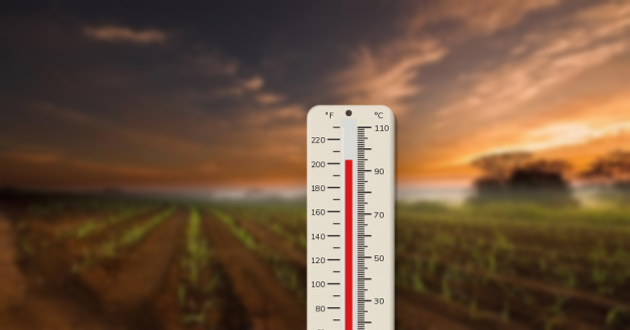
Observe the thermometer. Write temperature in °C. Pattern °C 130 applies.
°C 95
